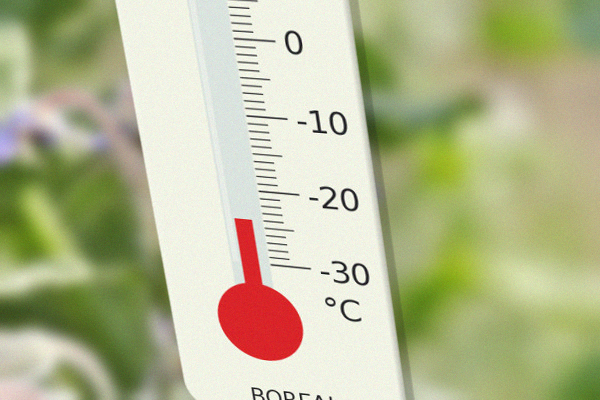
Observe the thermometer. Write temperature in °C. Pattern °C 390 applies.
°C -24
